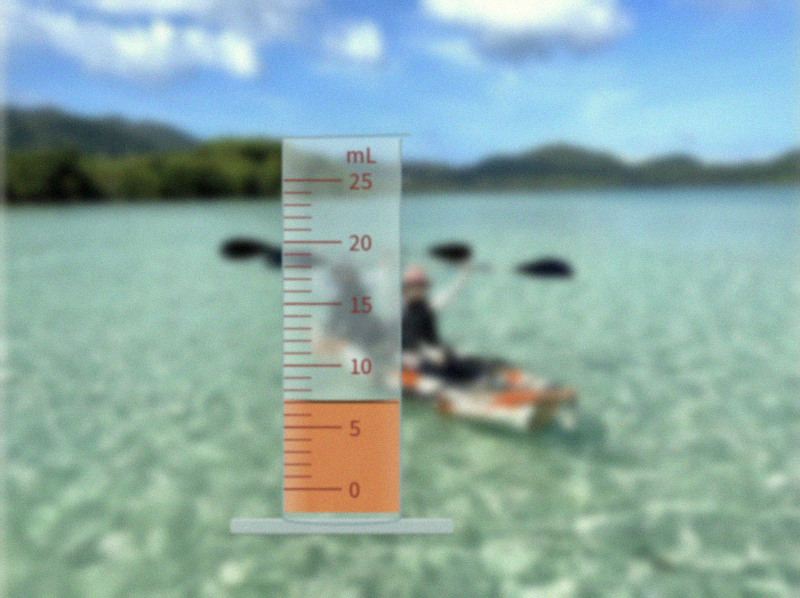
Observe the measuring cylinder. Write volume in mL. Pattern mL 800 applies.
mL 7
